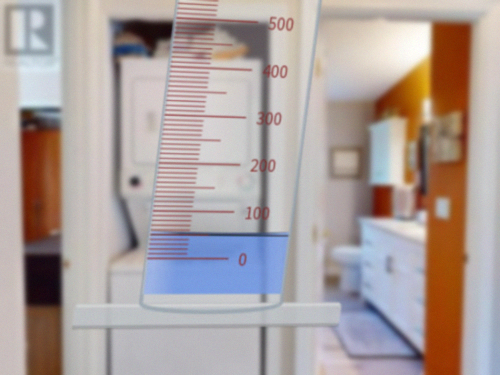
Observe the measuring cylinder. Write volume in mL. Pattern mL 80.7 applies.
mL 50
